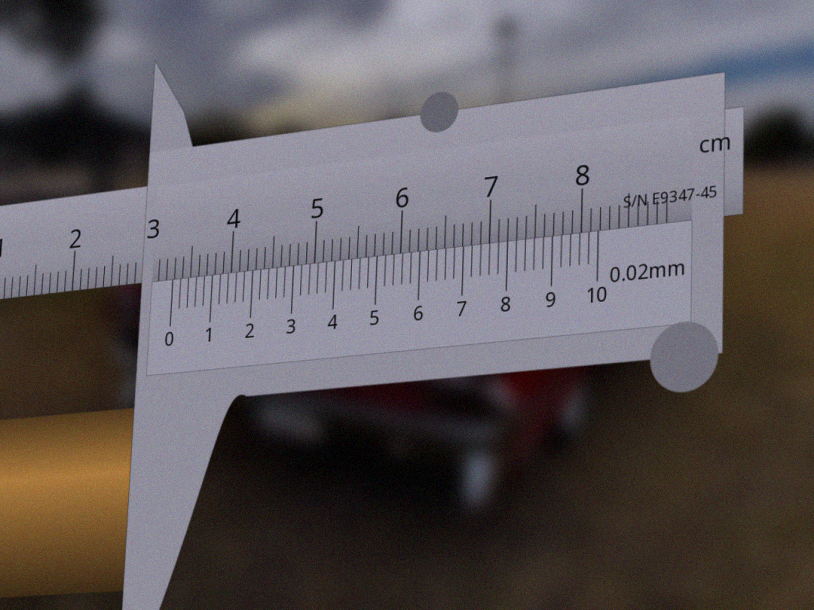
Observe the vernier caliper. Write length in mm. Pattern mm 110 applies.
mm 32.8
